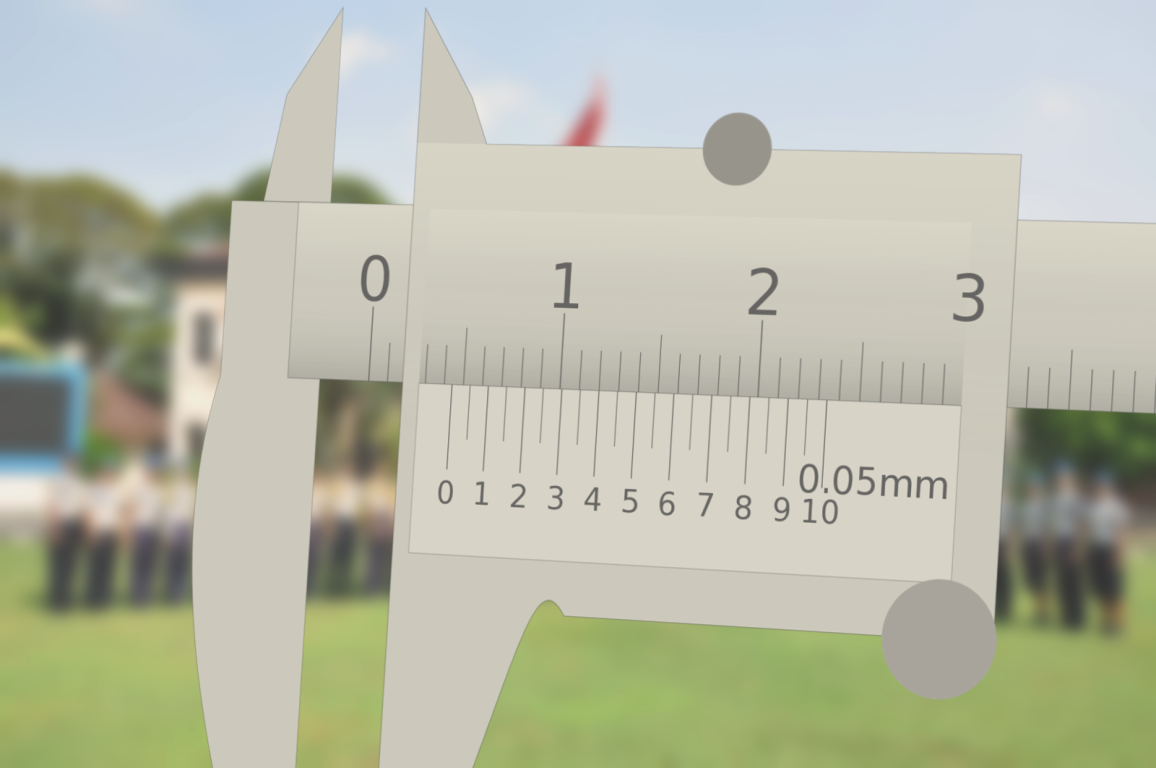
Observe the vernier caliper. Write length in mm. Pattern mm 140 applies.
mm 4.4
